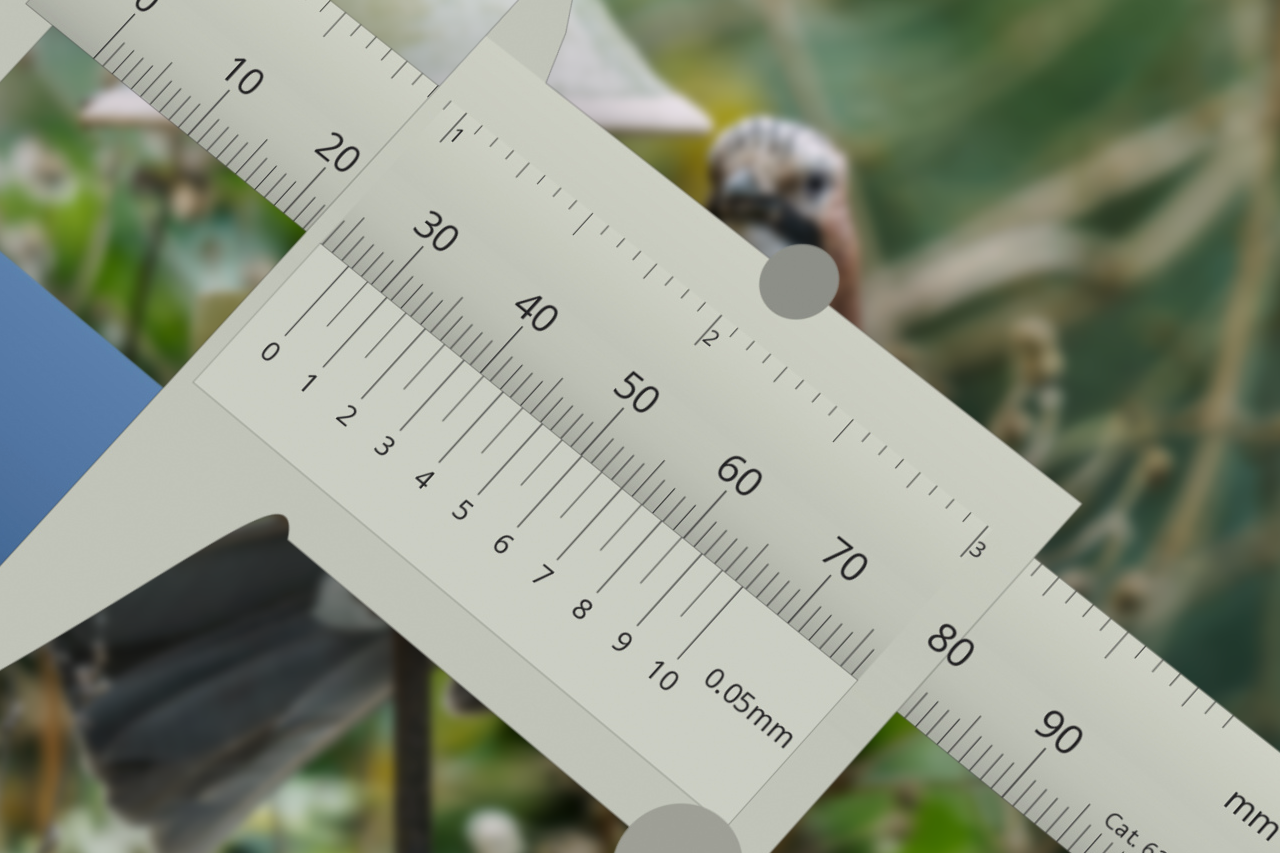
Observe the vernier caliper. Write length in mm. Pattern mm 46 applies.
mm 26.7
